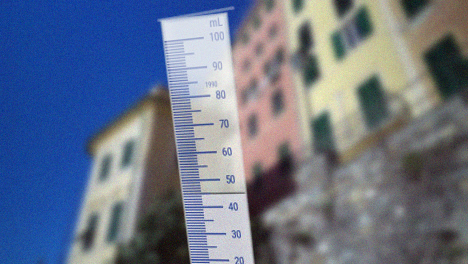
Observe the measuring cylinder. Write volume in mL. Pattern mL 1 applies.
mL 45
